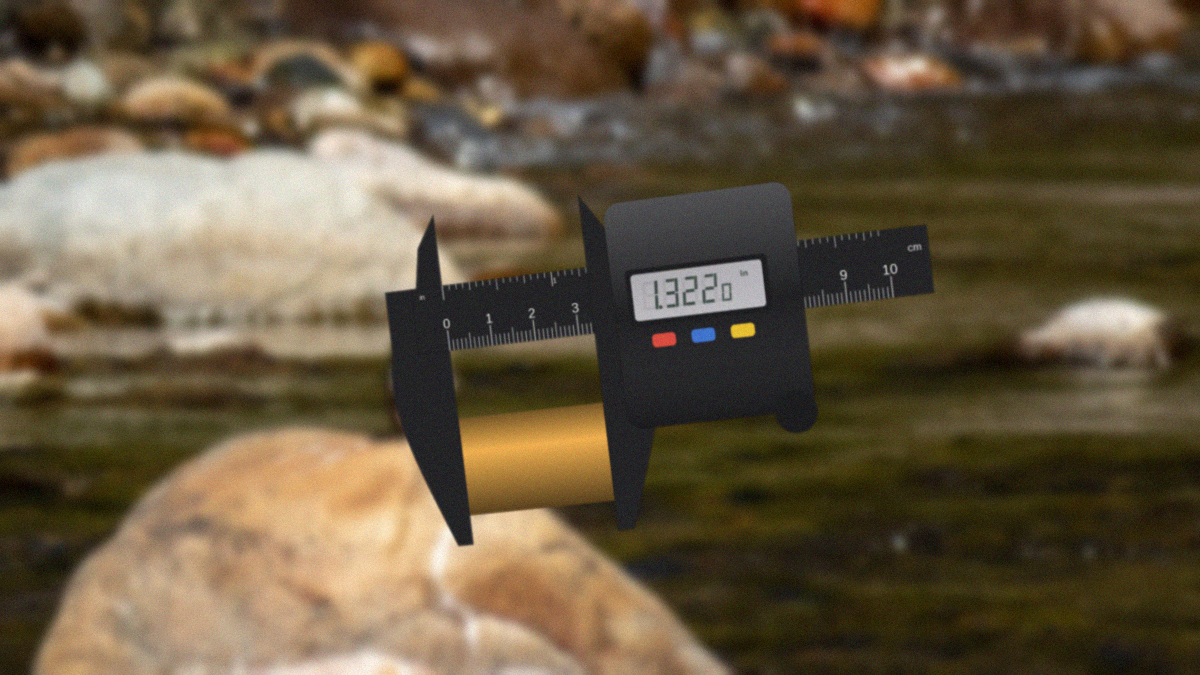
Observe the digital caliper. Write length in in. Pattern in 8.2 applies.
in 1.3220
